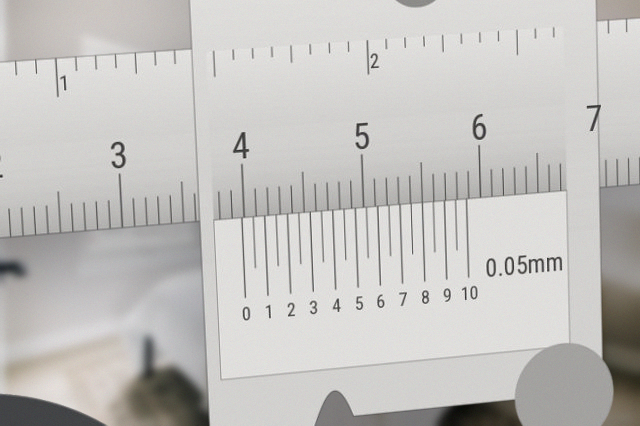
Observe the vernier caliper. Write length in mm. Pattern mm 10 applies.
mm 39.8
